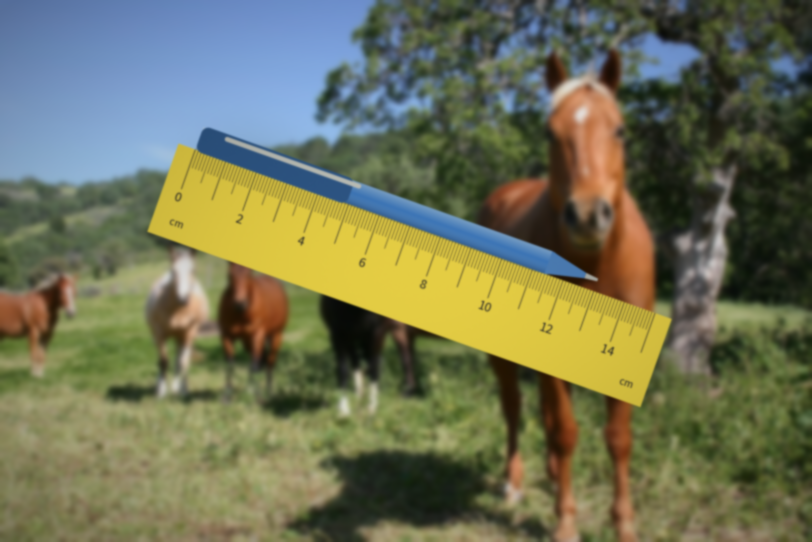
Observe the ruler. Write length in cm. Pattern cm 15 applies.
cm 13
